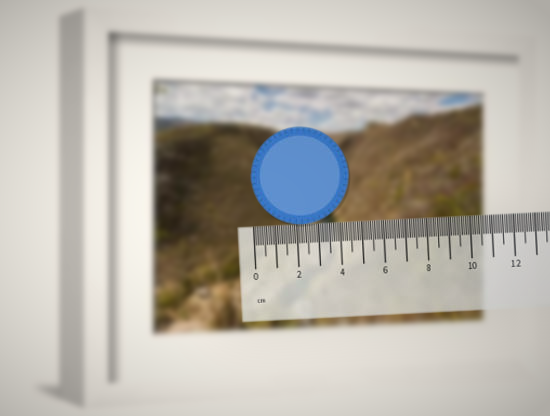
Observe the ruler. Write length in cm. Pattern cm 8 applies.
cm 4.5
